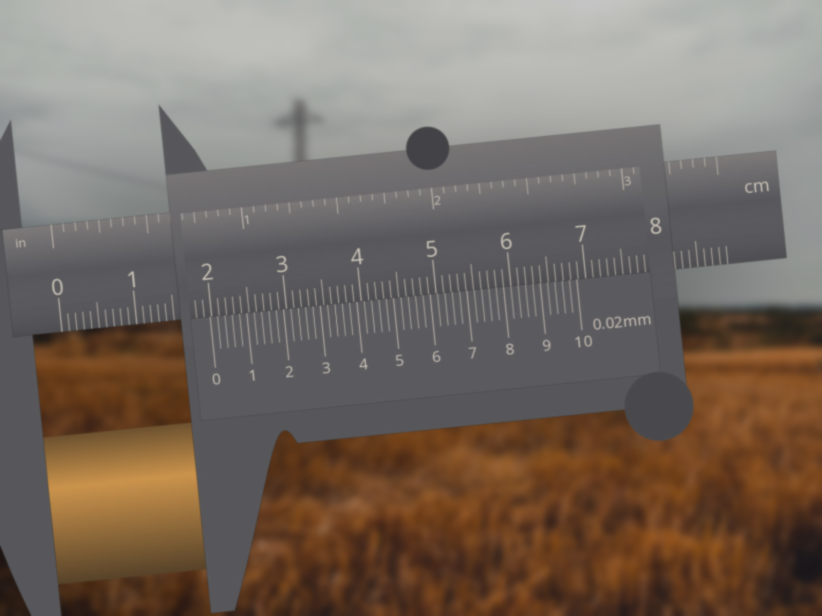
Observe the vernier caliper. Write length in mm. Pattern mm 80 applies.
mm 19.8
